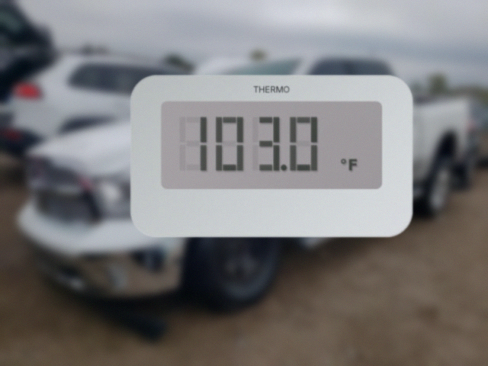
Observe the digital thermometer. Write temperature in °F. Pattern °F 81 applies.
°F 103.0
